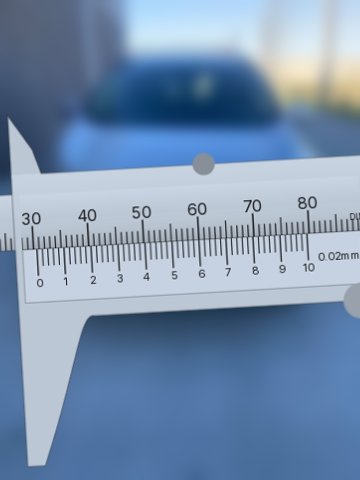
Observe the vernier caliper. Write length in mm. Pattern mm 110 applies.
mm 30.6
